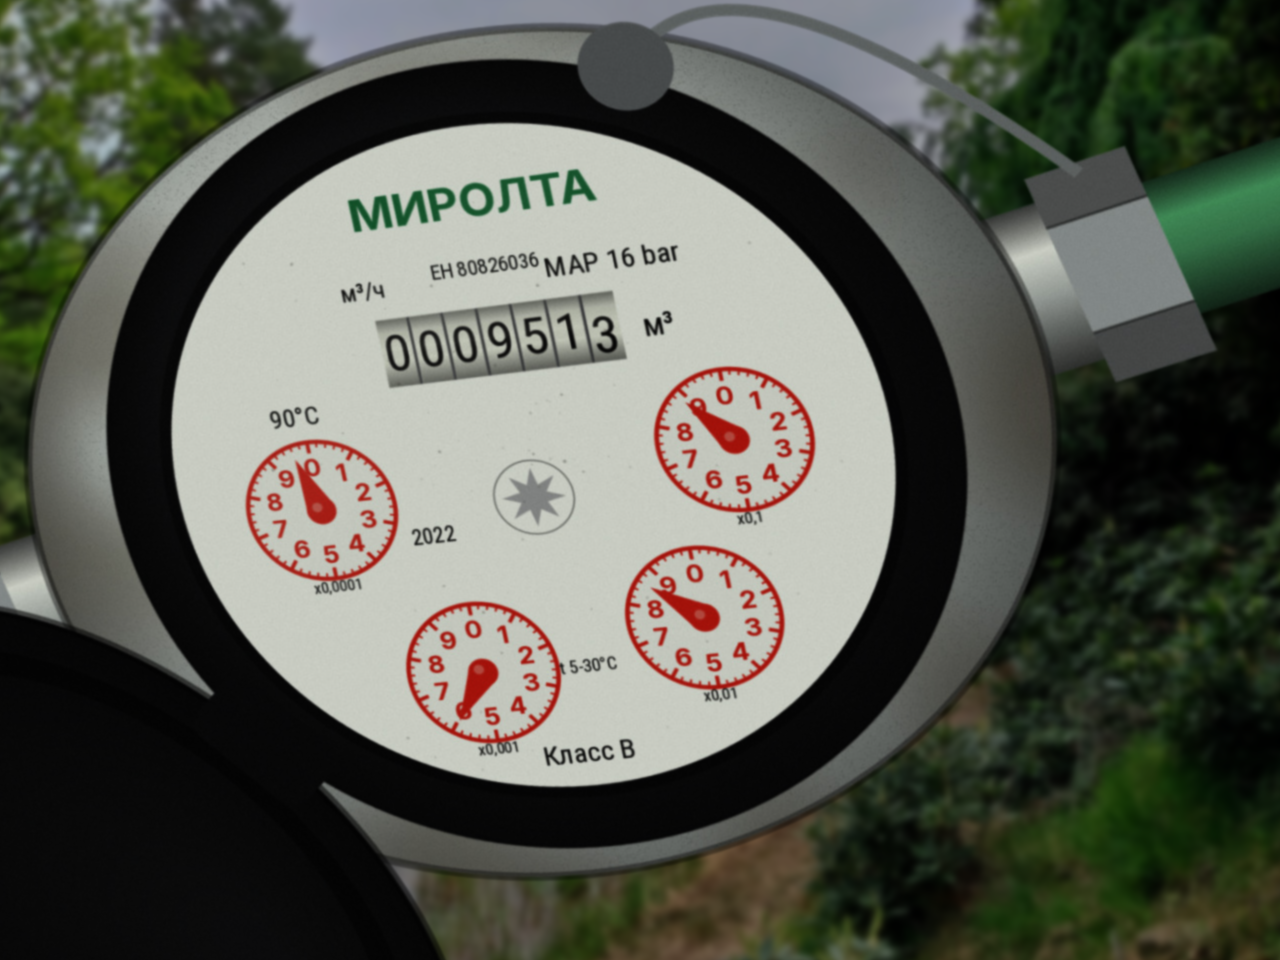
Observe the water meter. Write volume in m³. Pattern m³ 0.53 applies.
m³ 9512.8859
